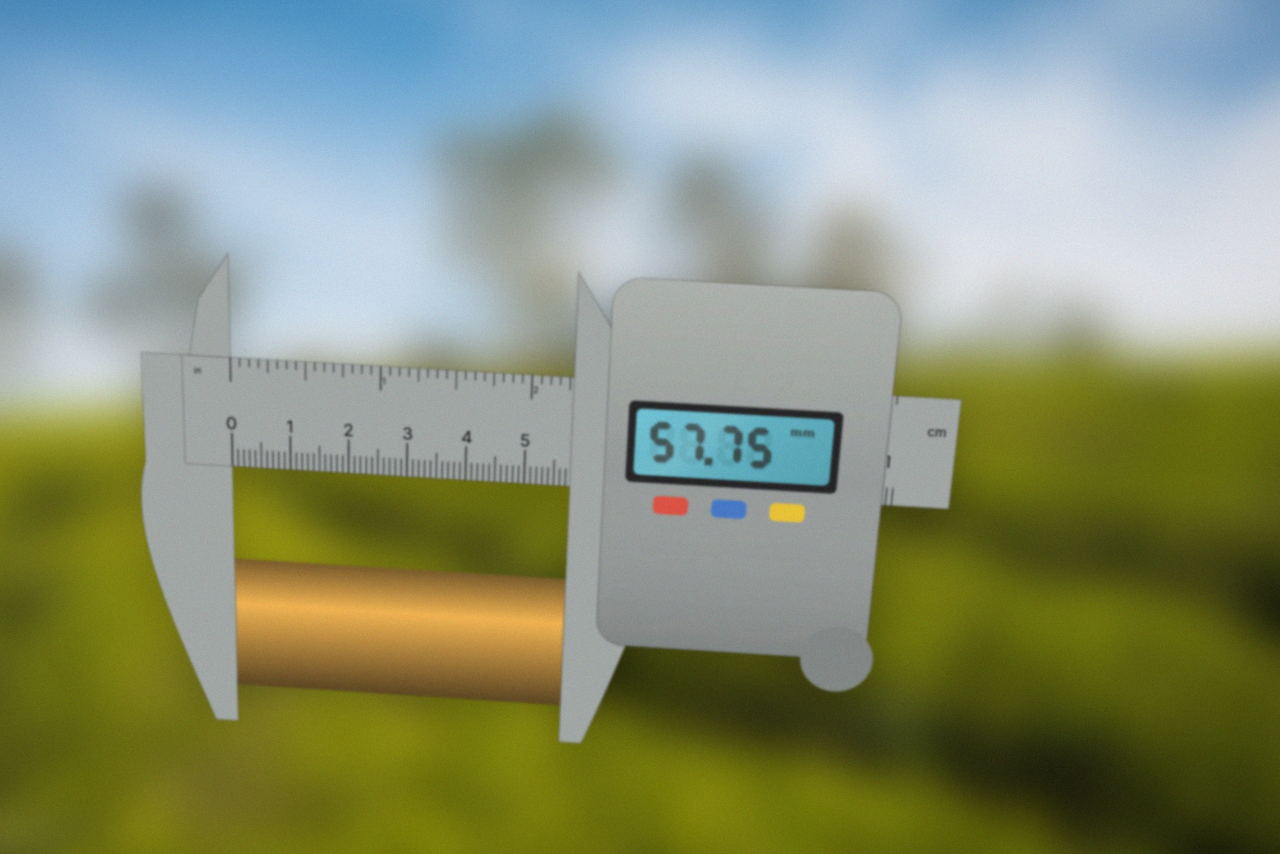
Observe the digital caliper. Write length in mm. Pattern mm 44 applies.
mm 57.75
